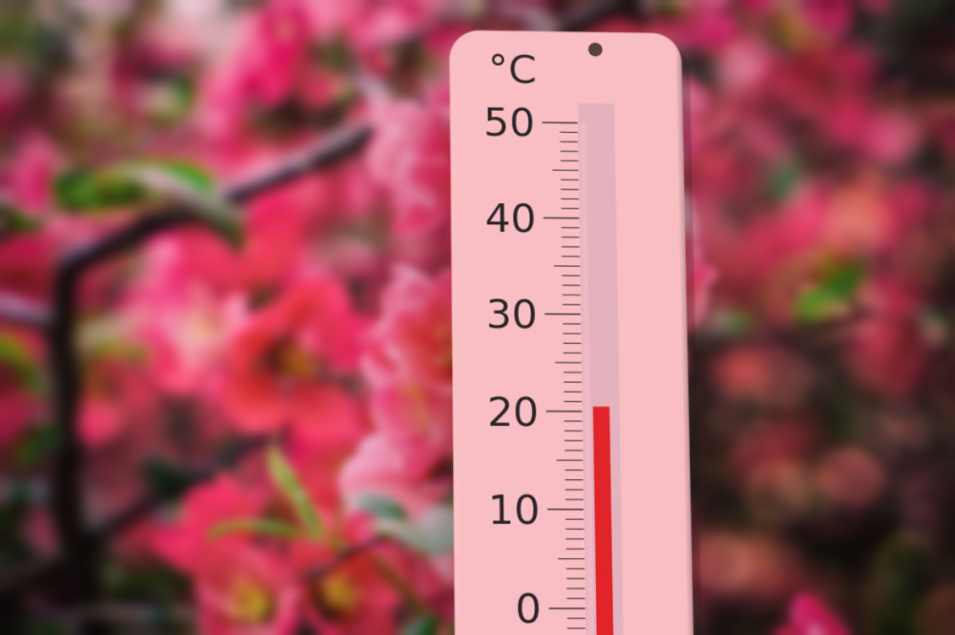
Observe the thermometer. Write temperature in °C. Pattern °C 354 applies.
°C 20.5
